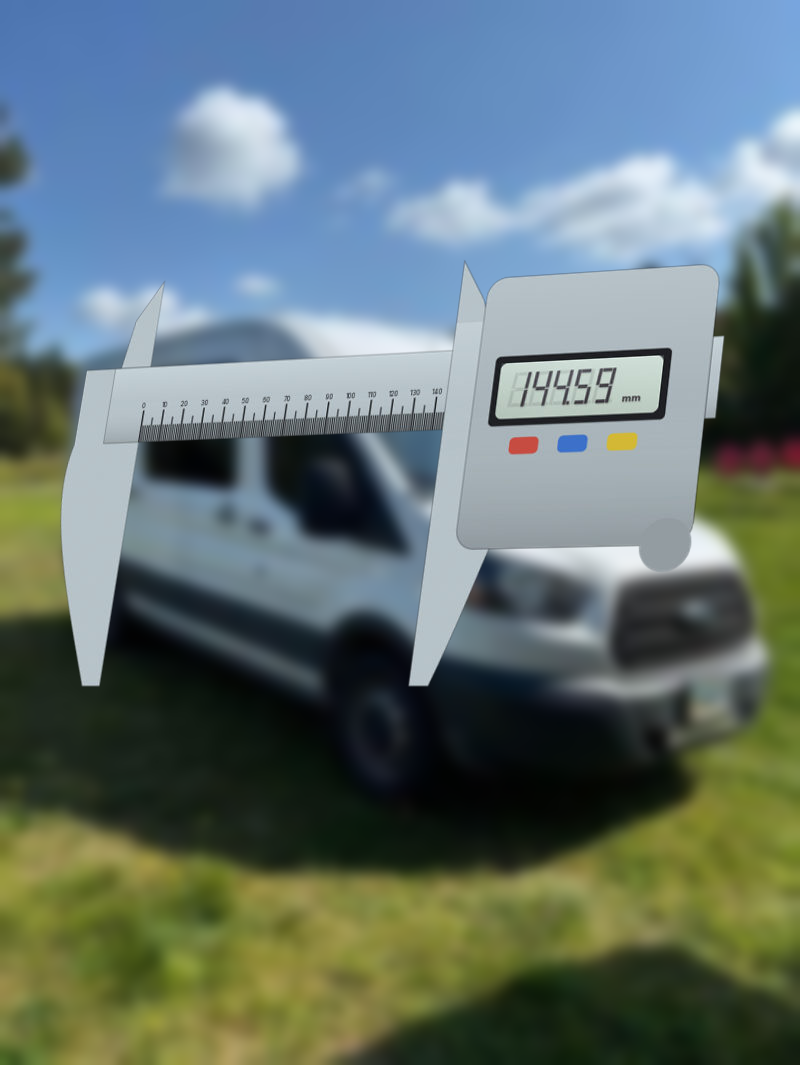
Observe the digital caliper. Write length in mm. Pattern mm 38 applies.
mm 144.59
